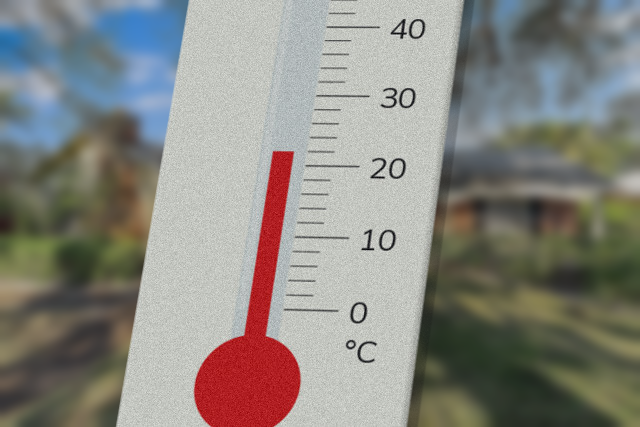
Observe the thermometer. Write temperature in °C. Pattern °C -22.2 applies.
°C 22
